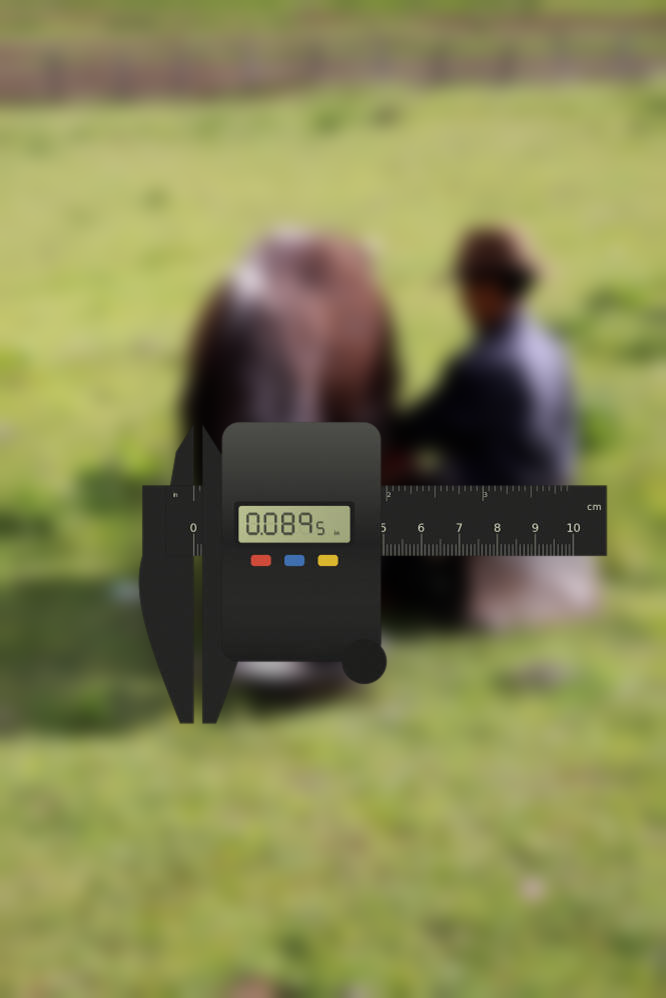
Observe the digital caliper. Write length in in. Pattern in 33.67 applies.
in 0.0895
